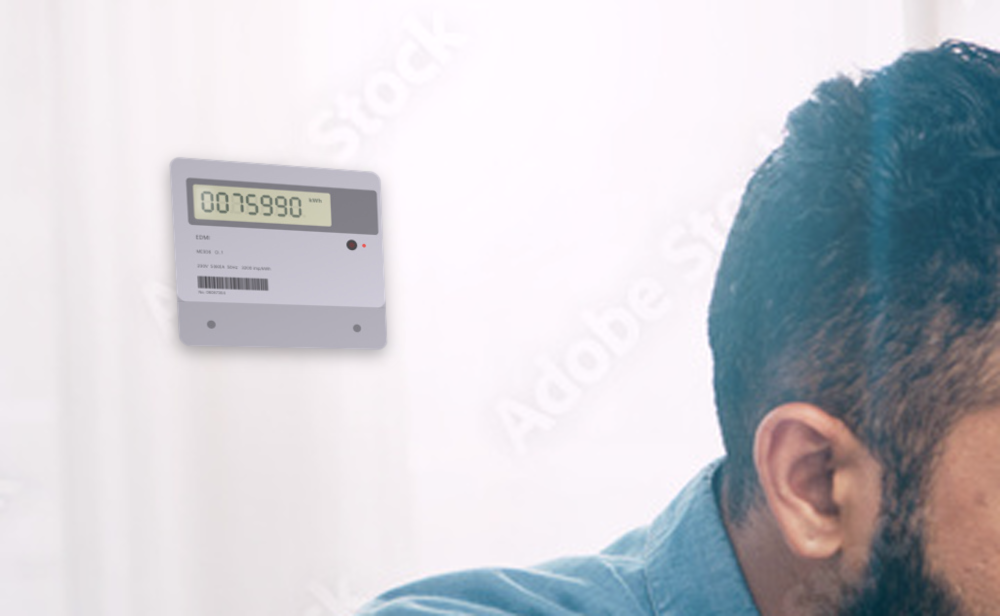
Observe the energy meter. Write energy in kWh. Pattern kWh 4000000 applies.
kWh 75990
